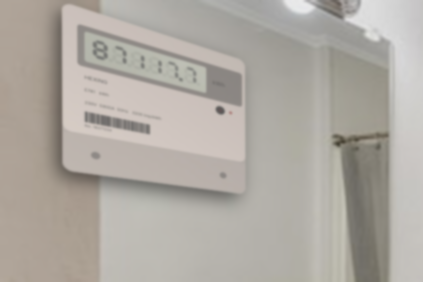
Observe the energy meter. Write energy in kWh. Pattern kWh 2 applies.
kWh 87117.7
